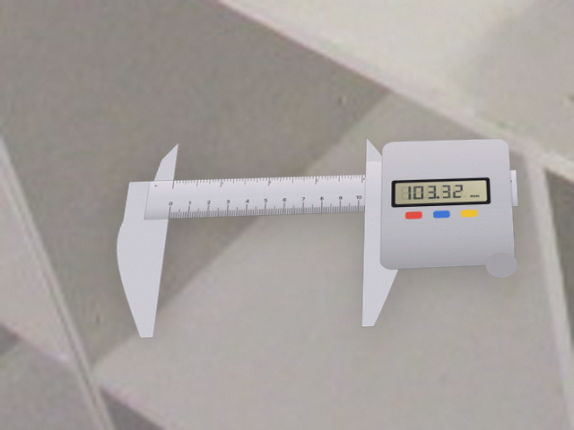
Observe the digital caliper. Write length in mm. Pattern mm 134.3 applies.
mm 103.32
